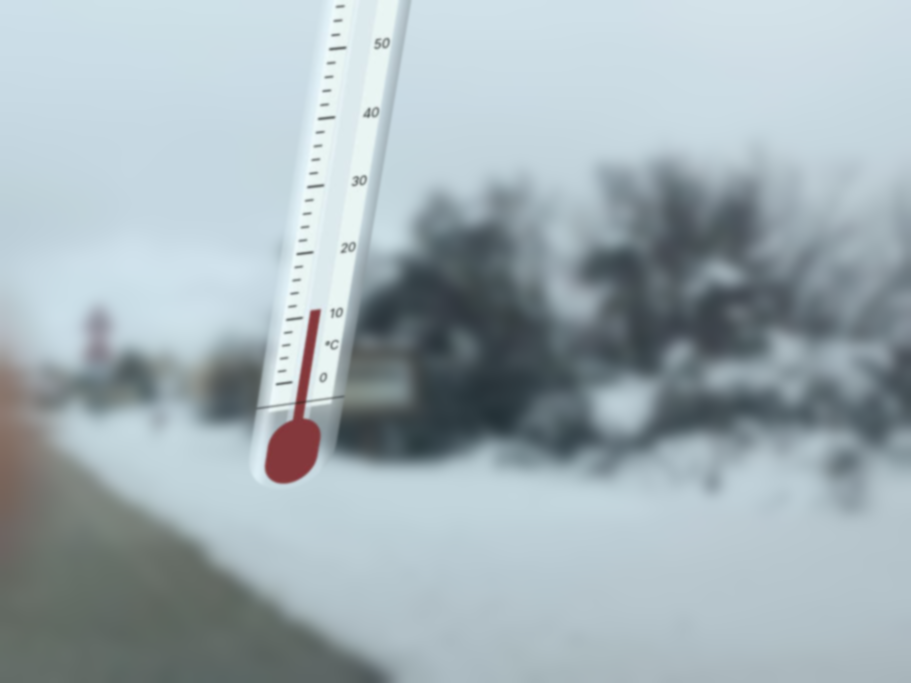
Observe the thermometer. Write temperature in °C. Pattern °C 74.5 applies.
°C 11
